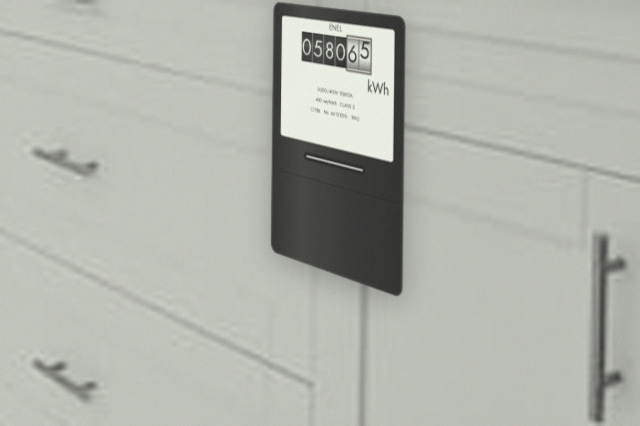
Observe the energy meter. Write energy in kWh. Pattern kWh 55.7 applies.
kWh 580.65
